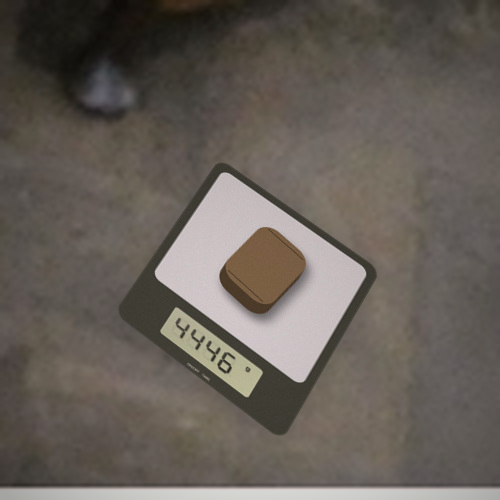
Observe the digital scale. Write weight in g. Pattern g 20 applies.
g 4446
